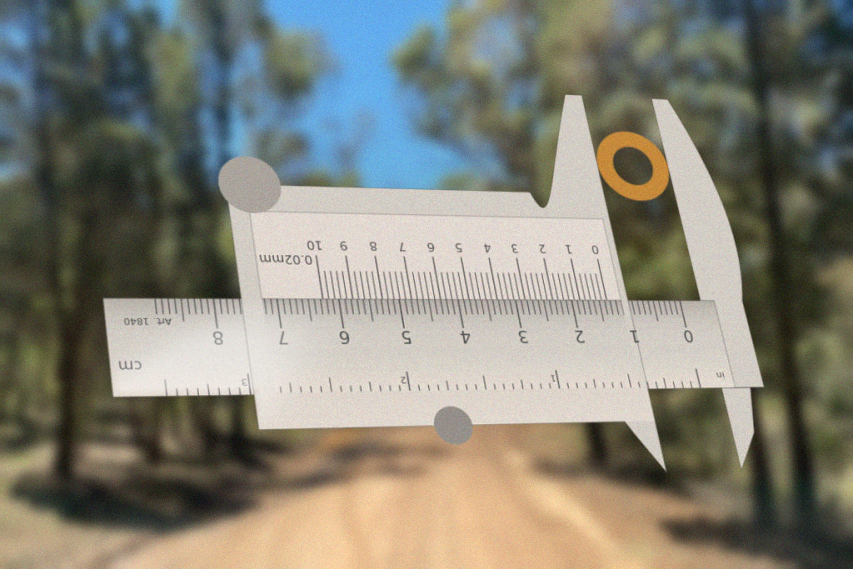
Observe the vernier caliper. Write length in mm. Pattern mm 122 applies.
mm 13.6
